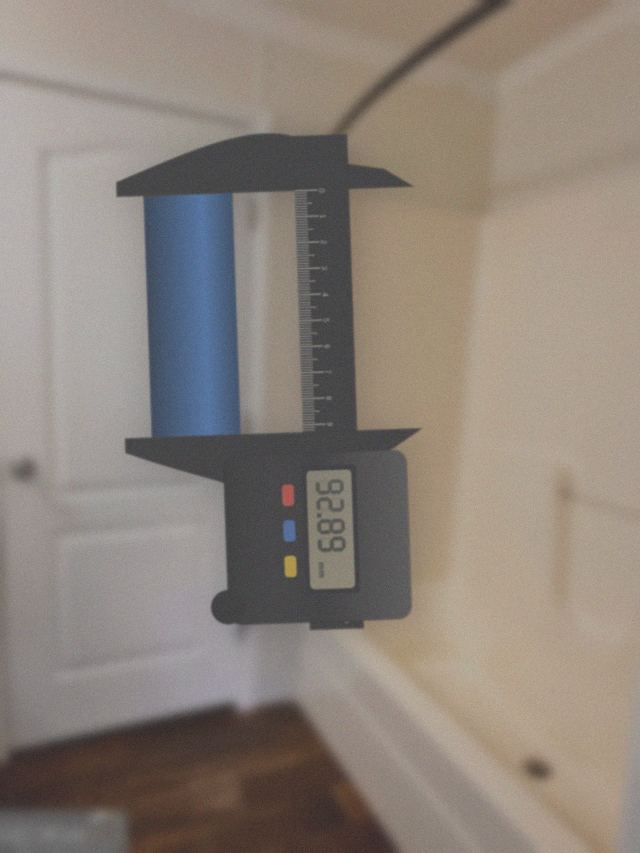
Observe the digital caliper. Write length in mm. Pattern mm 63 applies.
mm 92.89
